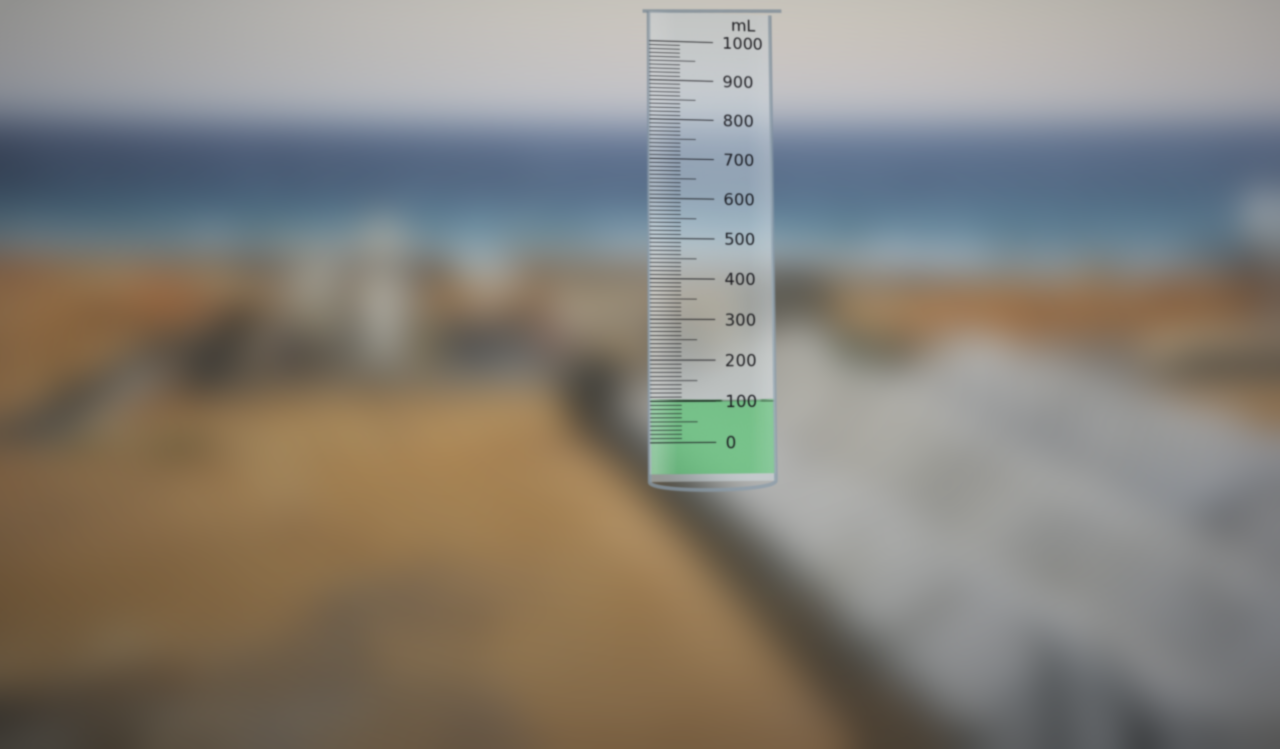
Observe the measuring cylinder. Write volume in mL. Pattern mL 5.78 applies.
mL 100
